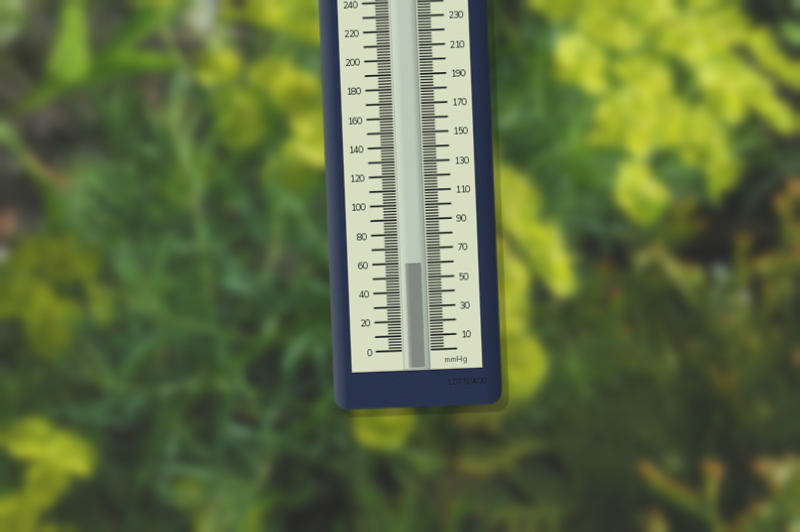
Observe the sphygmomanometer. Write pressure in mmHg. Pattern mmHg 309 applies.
mmHg 60
